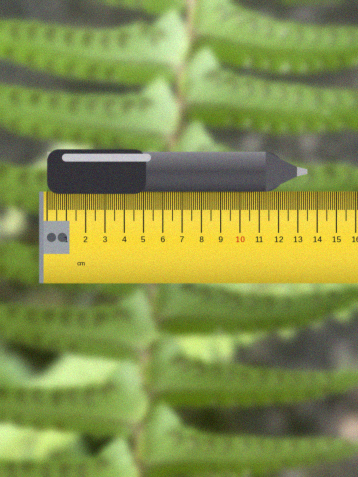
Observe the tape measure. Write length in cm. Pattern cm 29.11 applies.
cm 13.5
